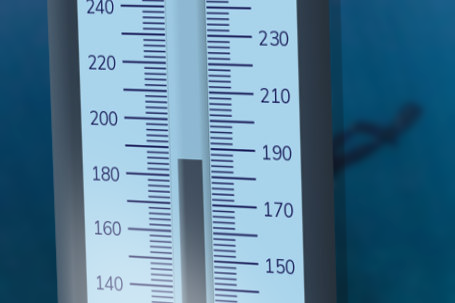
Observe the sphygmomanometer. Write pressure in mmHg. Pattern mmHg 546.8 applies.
mmHg 186
